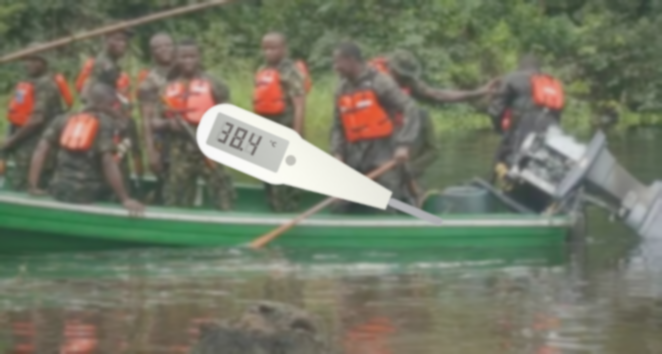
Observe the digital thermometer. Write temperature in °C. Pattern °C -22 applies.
°C 38.4
